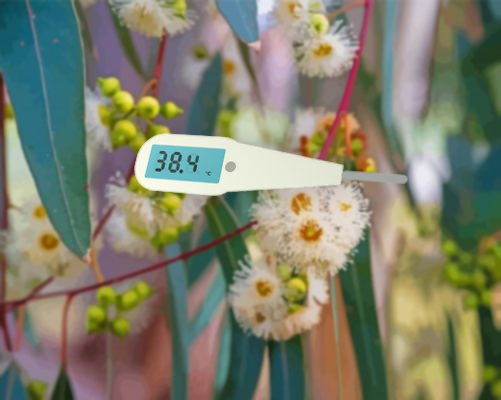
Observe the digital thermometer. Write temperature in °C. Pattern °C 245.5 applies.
°C 38.4
